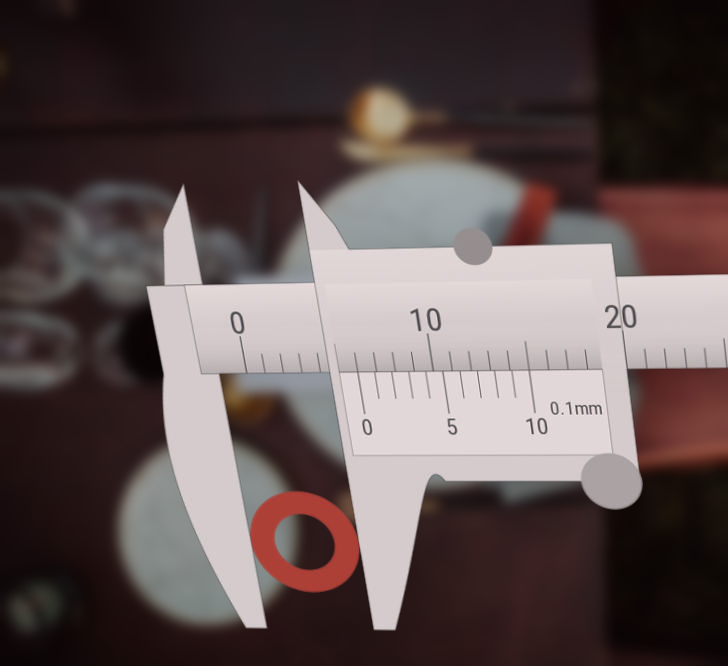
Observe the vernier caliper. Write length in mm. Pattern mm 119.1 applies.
mm 6.0
